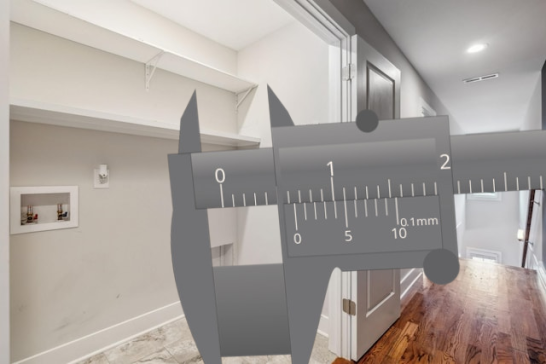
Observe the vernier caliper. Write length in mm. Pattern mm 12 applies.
mm 6.5
